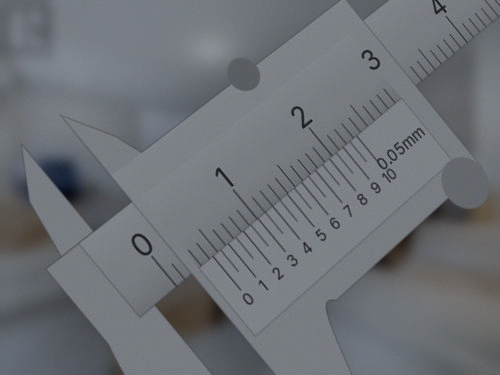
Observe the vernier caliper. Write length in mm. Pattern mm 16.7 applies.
mm 4.4
